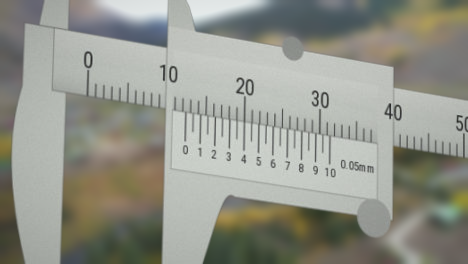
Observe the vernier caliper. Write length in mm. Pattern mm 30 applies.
mm 12.4
